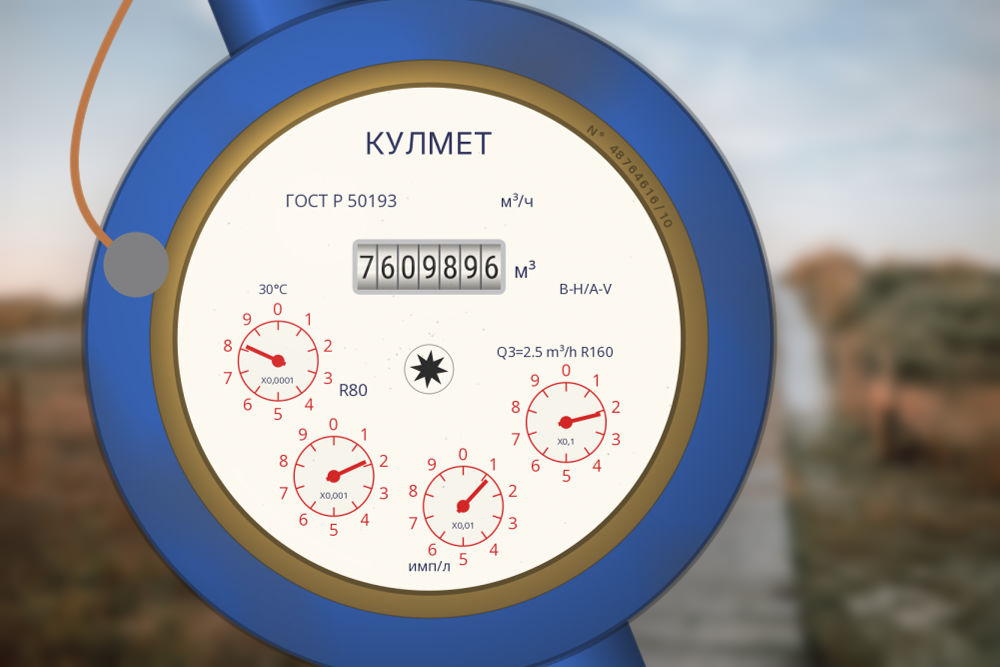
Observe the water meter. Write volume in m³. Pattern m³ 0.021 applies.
m³ 7609896.2118
